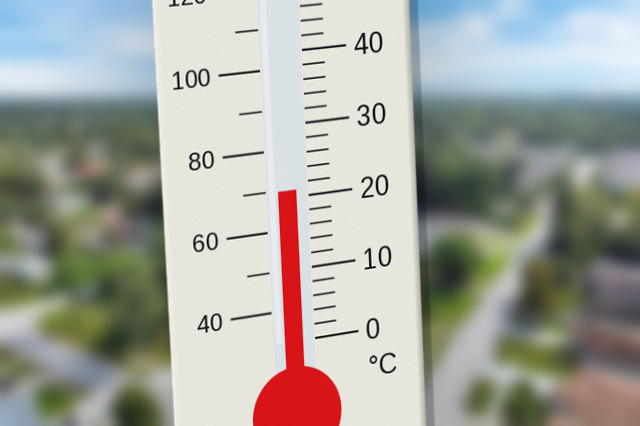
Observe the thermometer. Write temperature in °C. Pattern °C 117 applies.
°C 21
